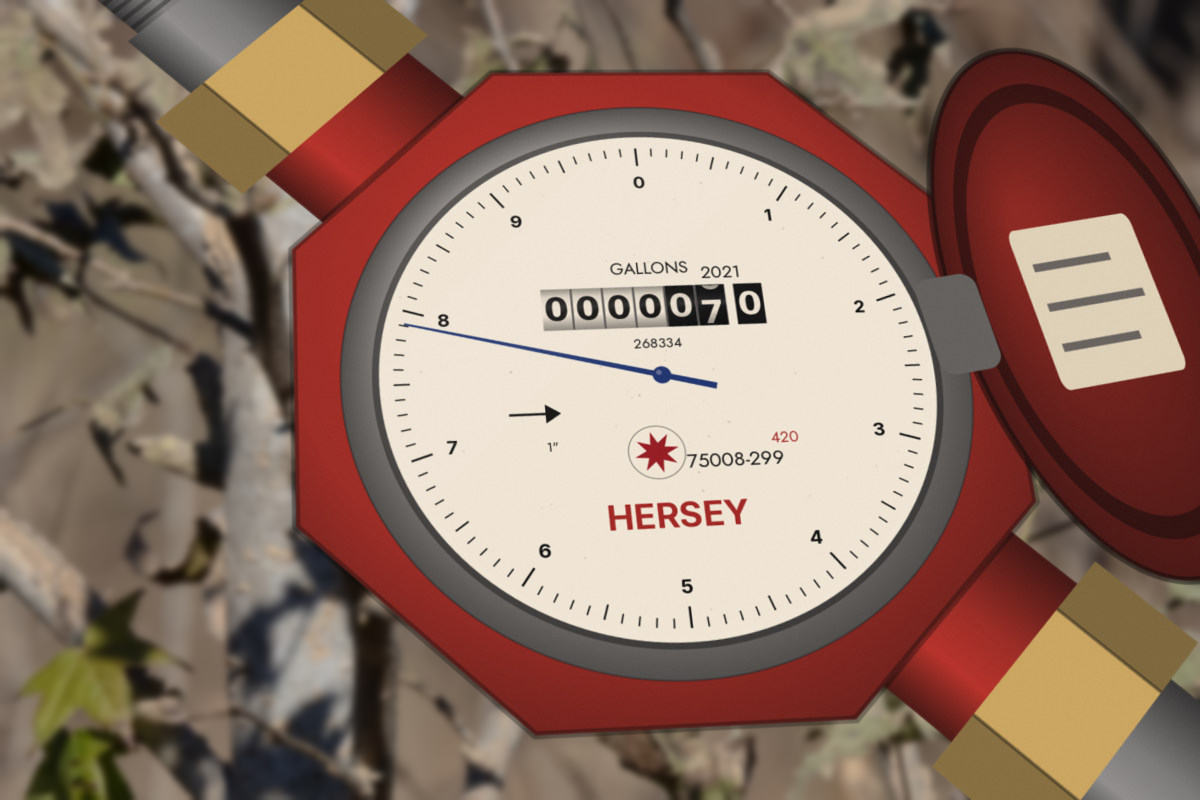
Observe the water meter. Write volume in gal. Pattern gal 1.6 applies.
gal 67.9
